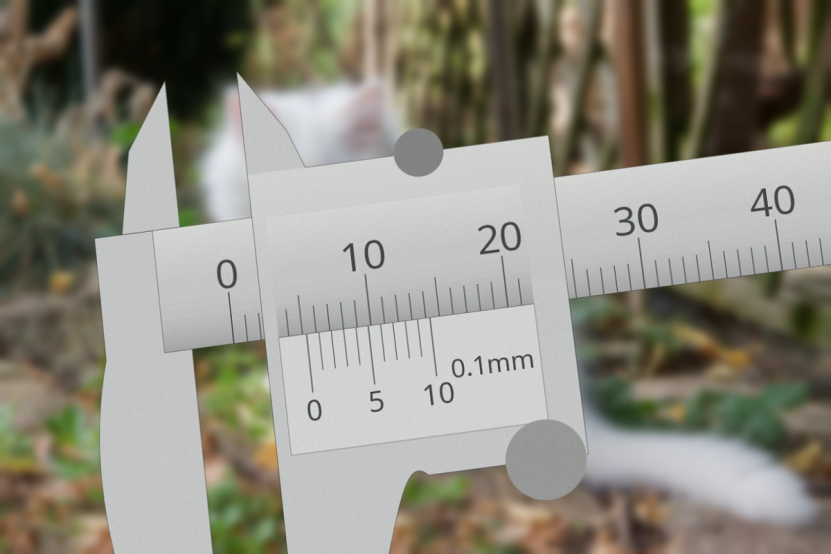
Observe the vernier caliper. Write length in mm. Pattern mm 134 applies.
mm 5.3
